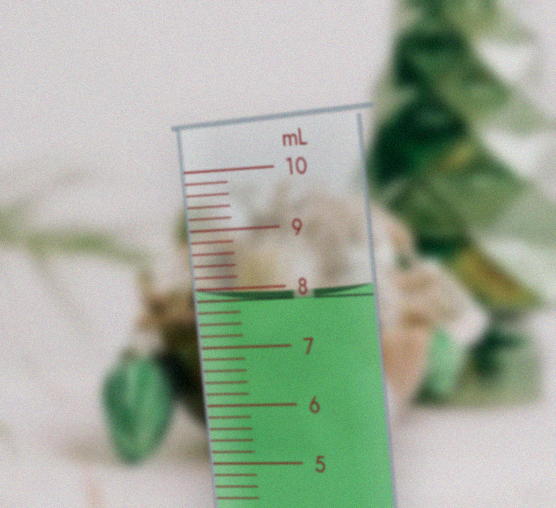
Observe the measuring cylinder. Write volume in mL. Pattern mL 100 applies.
mL 7.8
